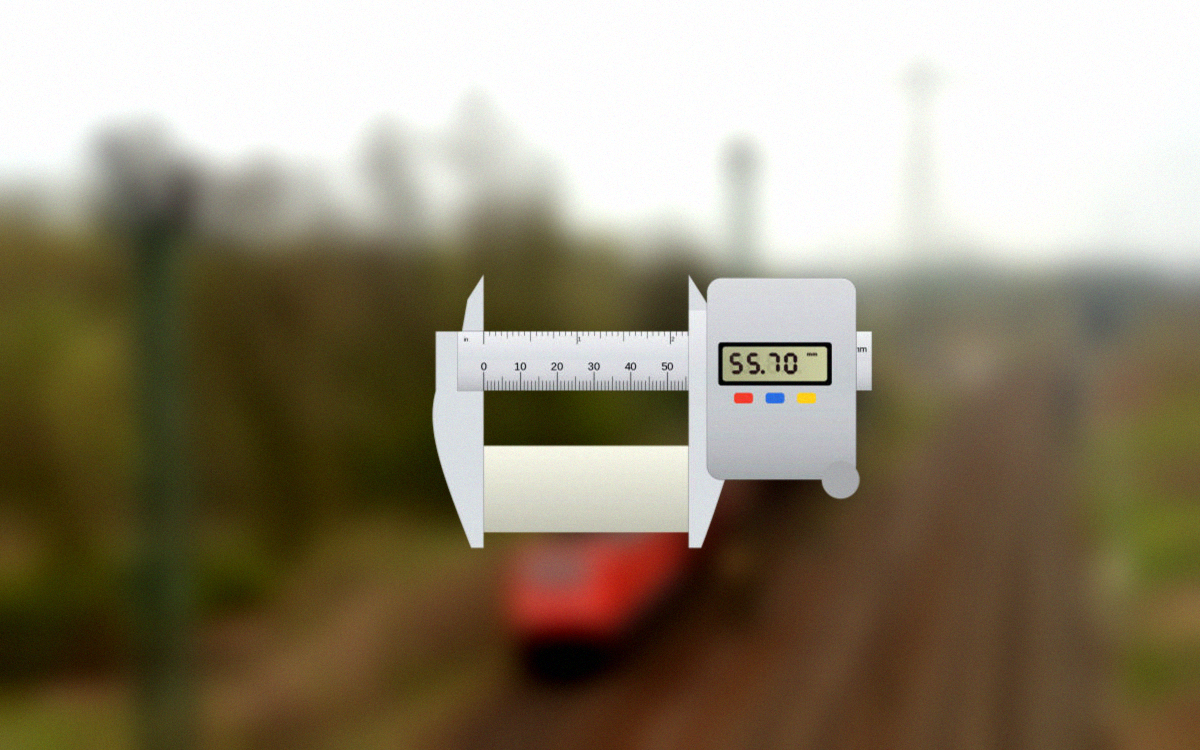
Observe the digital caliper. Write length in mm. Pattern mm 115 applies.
mm 55.70
